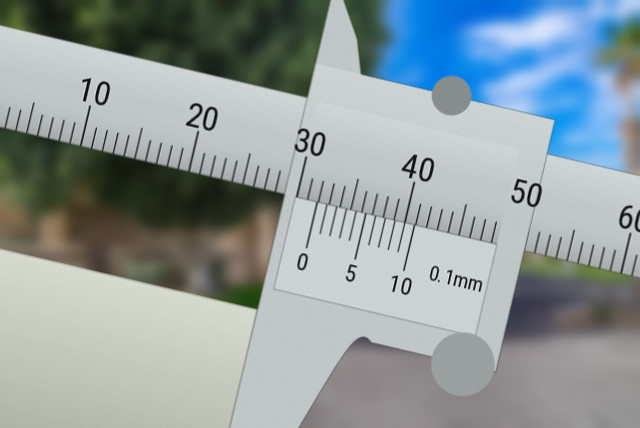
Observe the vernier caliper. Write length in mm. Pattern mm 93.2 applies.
mm 31.9
